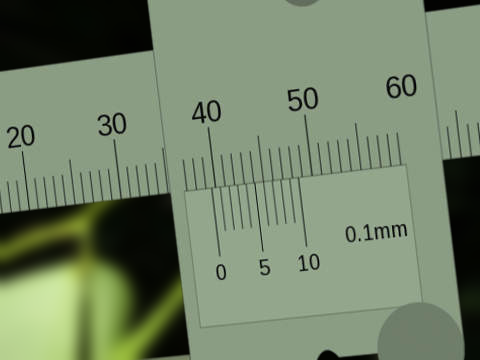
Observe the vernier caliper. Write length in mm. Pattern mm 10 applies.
mm 39.6
